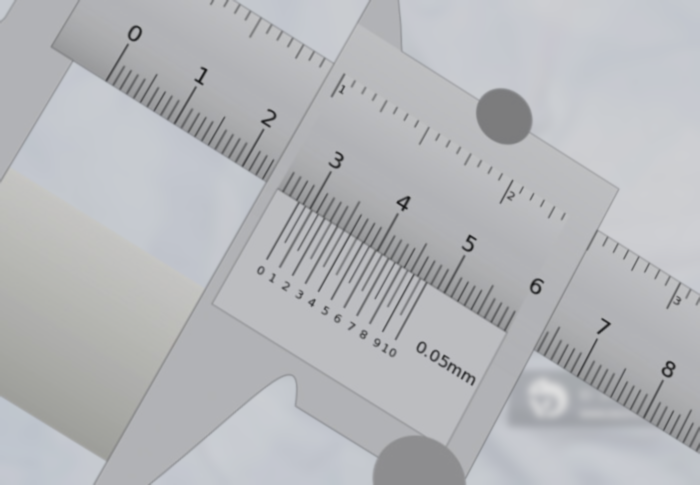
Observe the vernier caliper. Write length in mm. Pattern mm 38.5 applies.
mm 28.4
